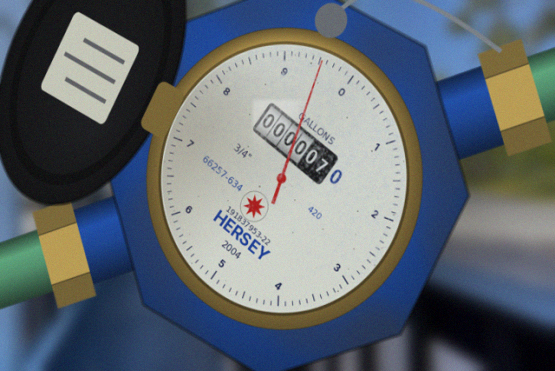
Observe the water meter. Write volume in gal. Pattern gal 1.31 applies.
gal 69.5
